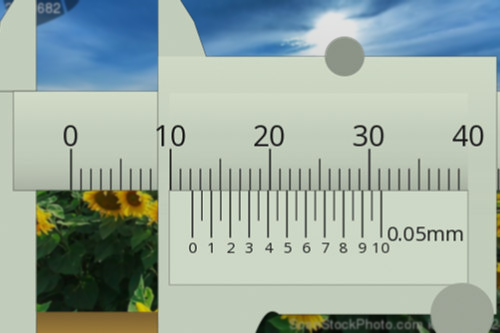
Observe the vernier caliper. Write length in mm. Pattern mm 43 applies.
mm 12.2
